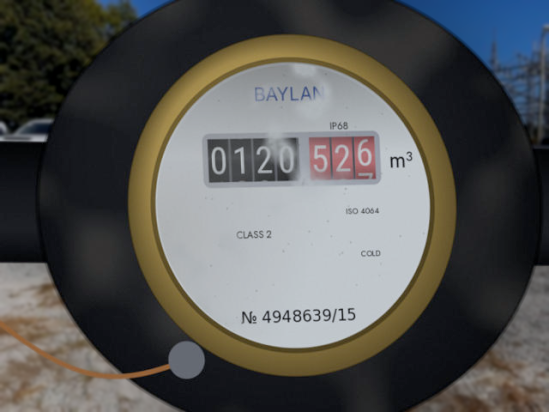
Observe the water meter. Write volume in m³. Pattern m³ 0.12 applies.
m³ 120.526
